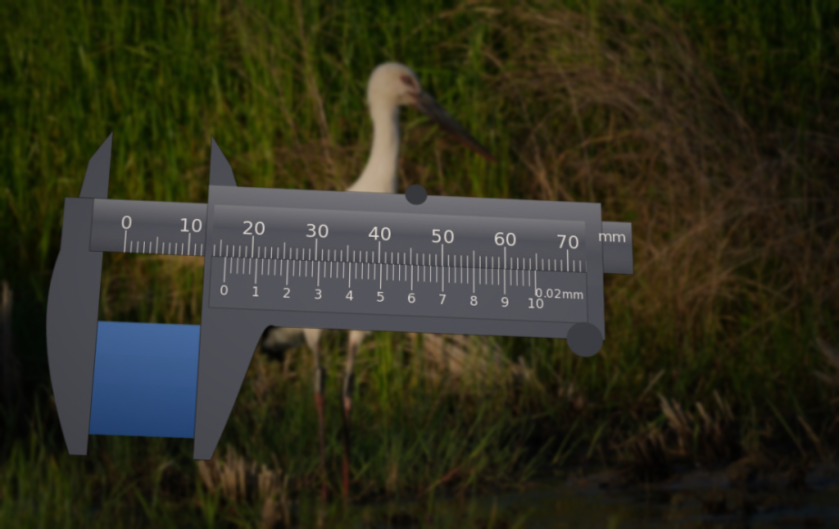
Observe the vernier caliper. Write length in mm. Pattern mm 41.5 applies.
mm 15.8
